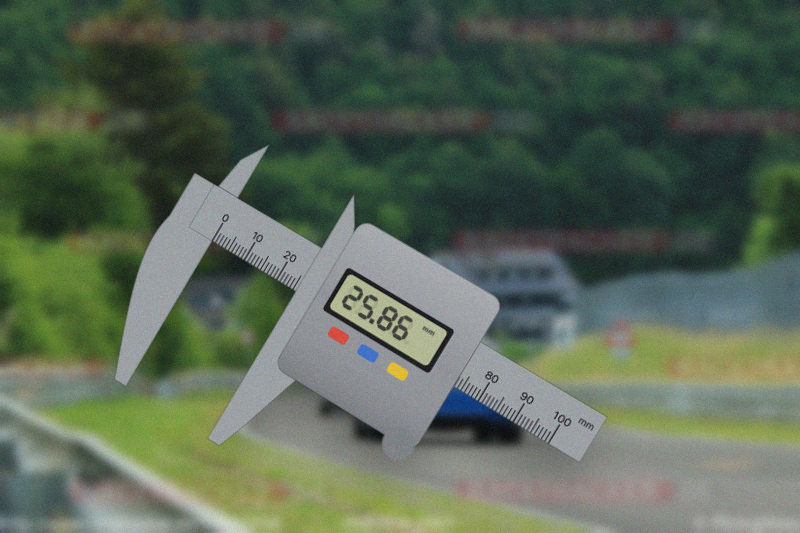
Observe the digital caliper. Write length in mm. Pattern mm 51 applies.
mm 25.86
